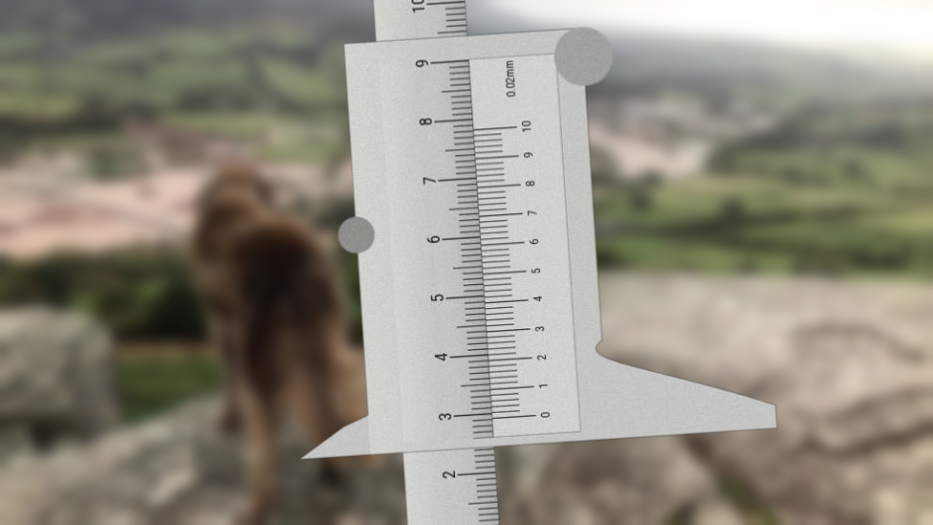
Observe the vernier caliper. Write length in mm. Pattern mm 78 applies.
mm 29.2
